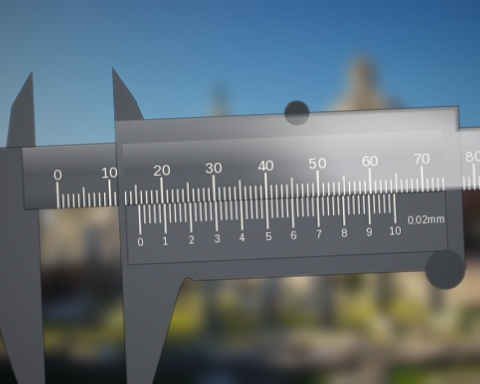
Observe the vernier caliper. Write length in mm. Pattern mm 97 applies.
mm 15.5
